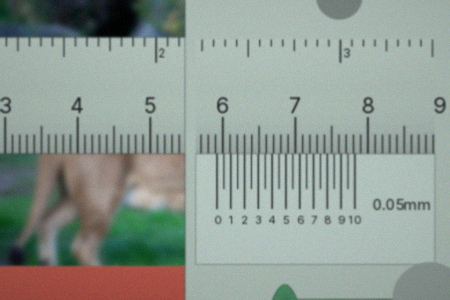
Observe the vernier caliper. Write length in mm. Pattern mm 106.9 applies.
mm 59.2
